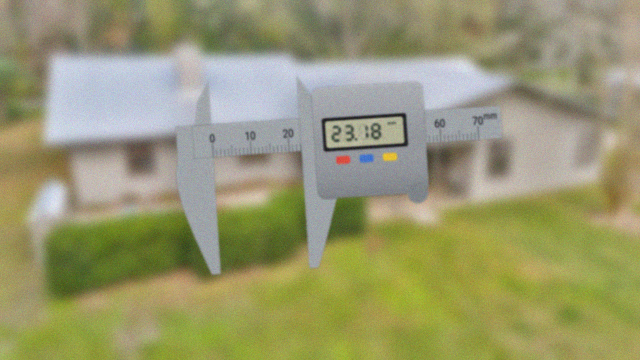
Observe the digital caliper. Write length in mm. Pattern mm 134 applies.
mm 23.18
